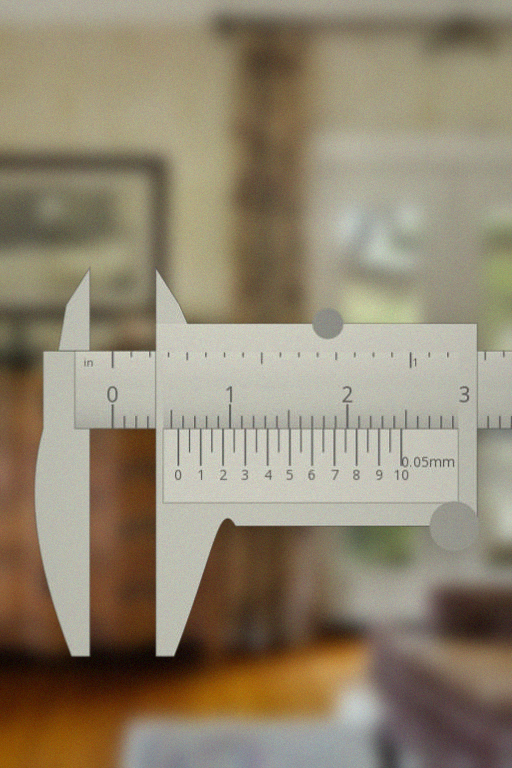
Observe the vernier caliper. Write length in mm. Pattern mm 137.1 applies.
mm 5.6
